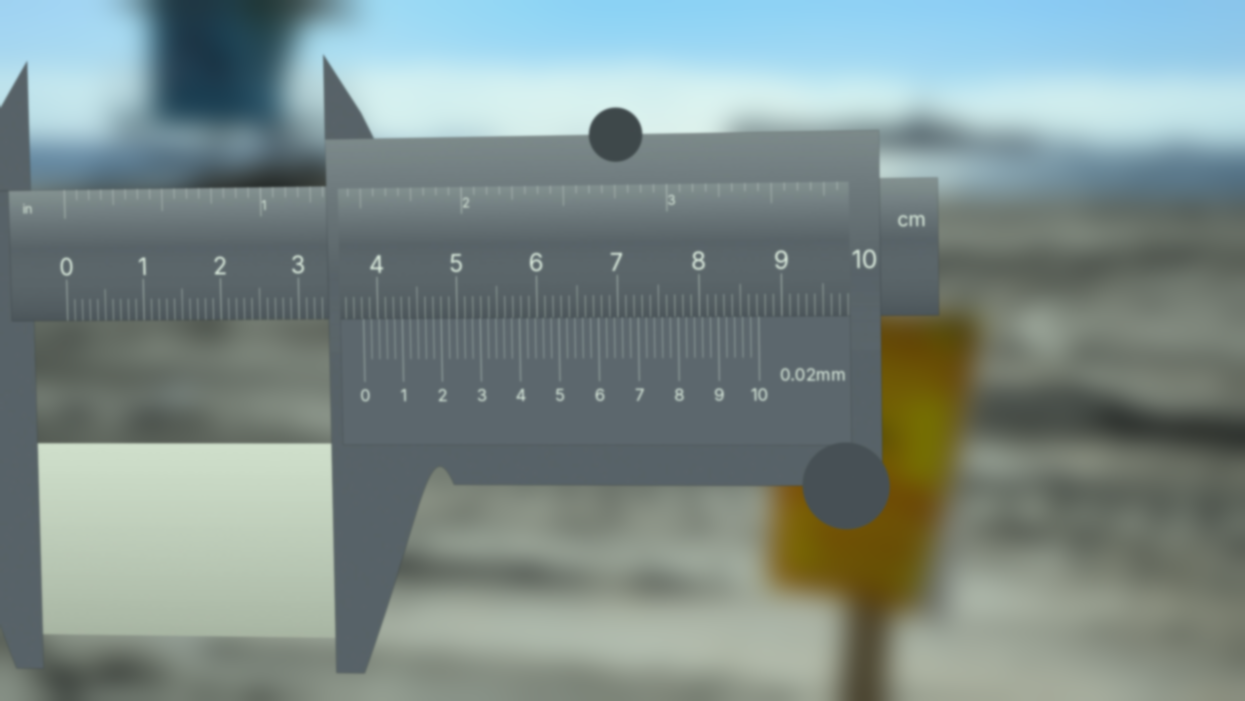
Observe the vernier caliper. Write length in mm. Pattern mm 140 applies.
mm 38.2
